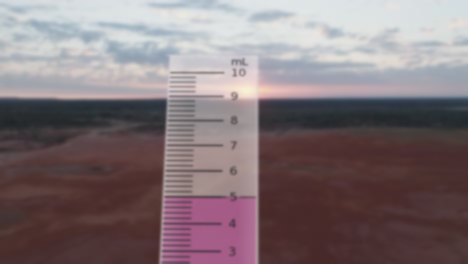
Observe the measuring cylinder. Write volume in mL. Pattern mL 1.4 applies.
mL 5
